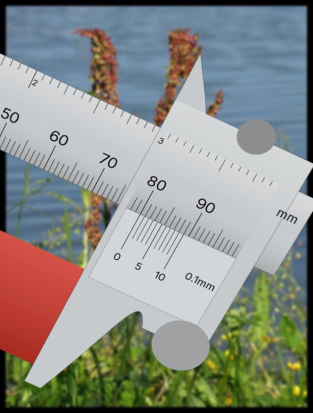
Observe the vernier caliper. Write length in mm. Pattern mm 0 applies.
mm 80.0
